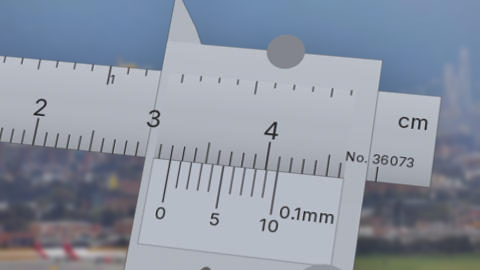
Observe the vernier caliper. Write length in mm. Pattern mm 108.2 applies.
mm 32.0
